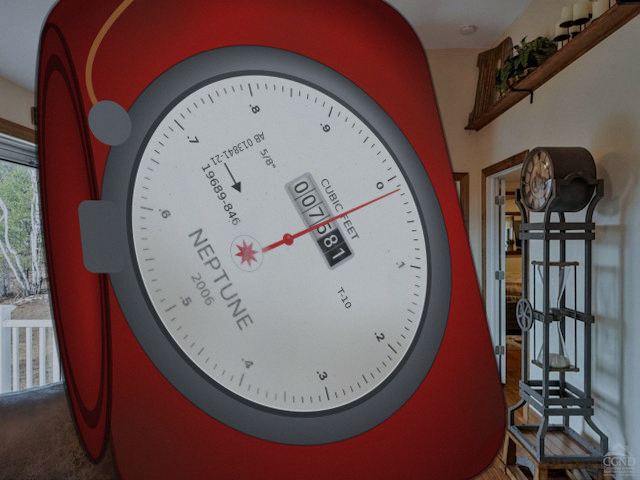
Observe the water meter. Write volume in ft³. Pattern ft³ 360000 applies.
ft³ 7581.01
